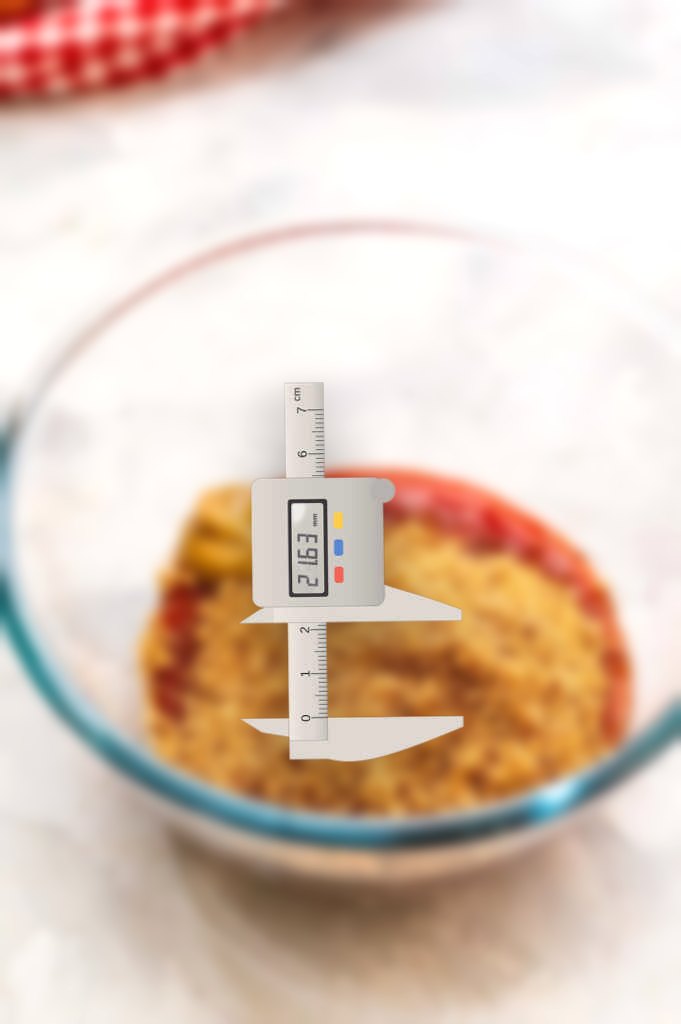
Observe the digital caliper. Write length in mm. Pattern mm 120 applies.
mm 21.63
